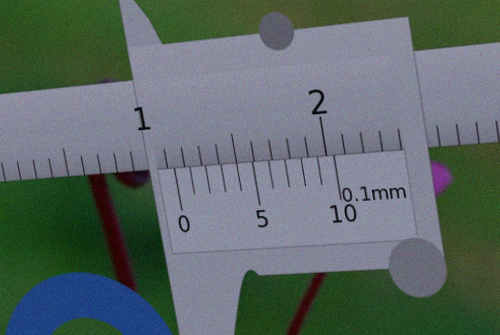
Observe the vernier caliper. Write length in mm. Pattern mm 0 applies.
mm 11.4
